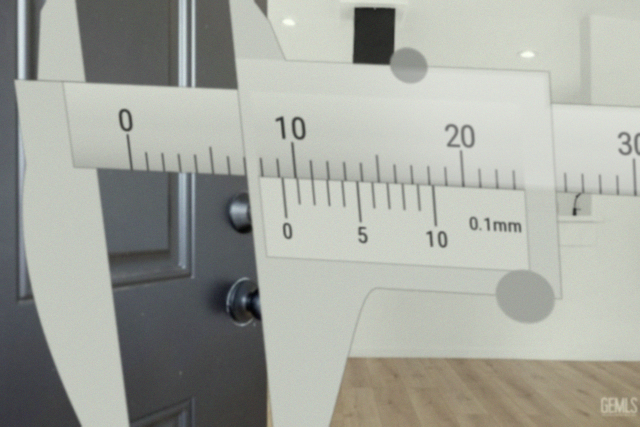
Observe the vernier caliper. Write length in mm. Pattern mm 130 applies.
mm 9.2
